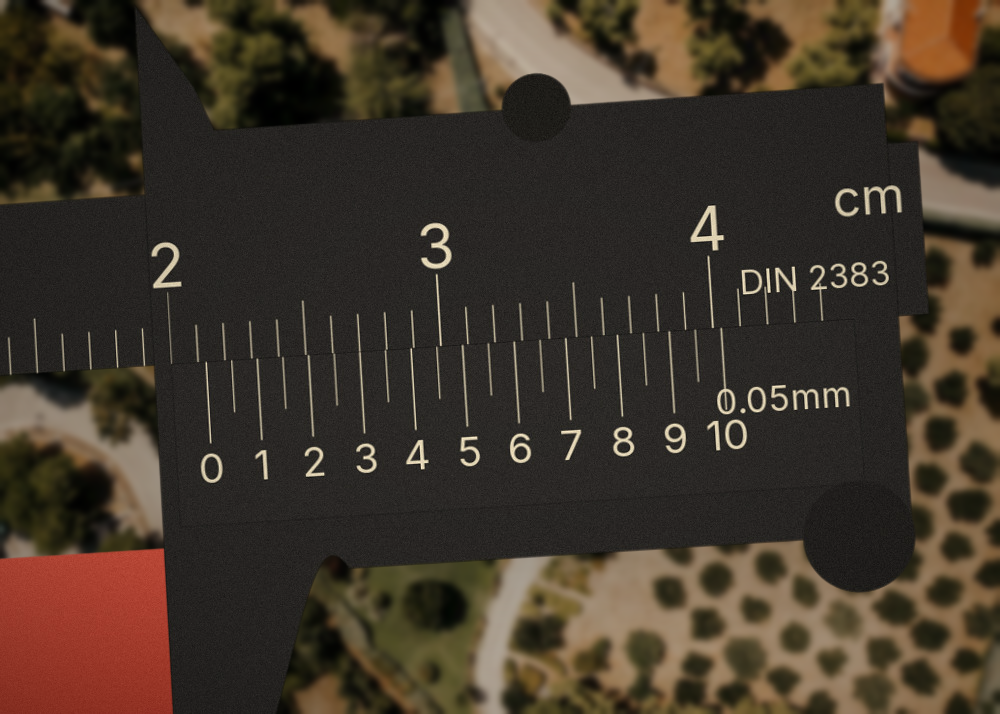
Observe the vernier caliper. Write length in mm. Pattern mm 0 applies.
mm 21.30
